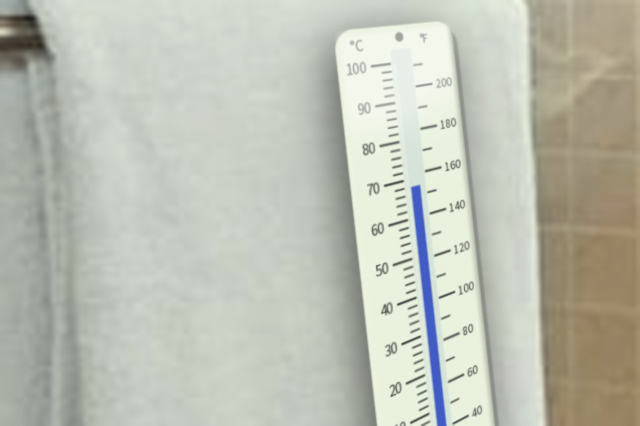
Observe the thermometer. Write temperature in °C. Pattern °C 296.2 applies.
°C 68
